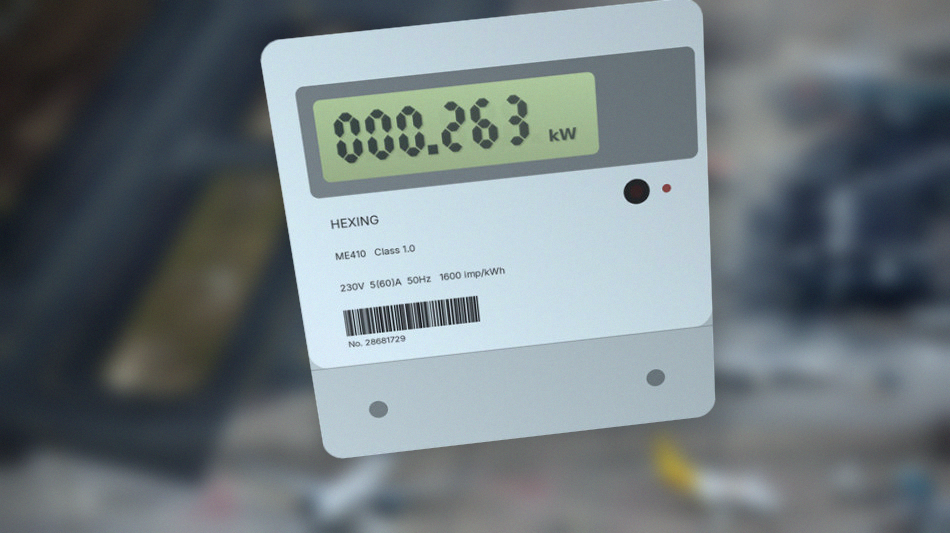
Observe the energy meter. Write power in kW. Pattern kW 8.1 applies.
kW 0.263
